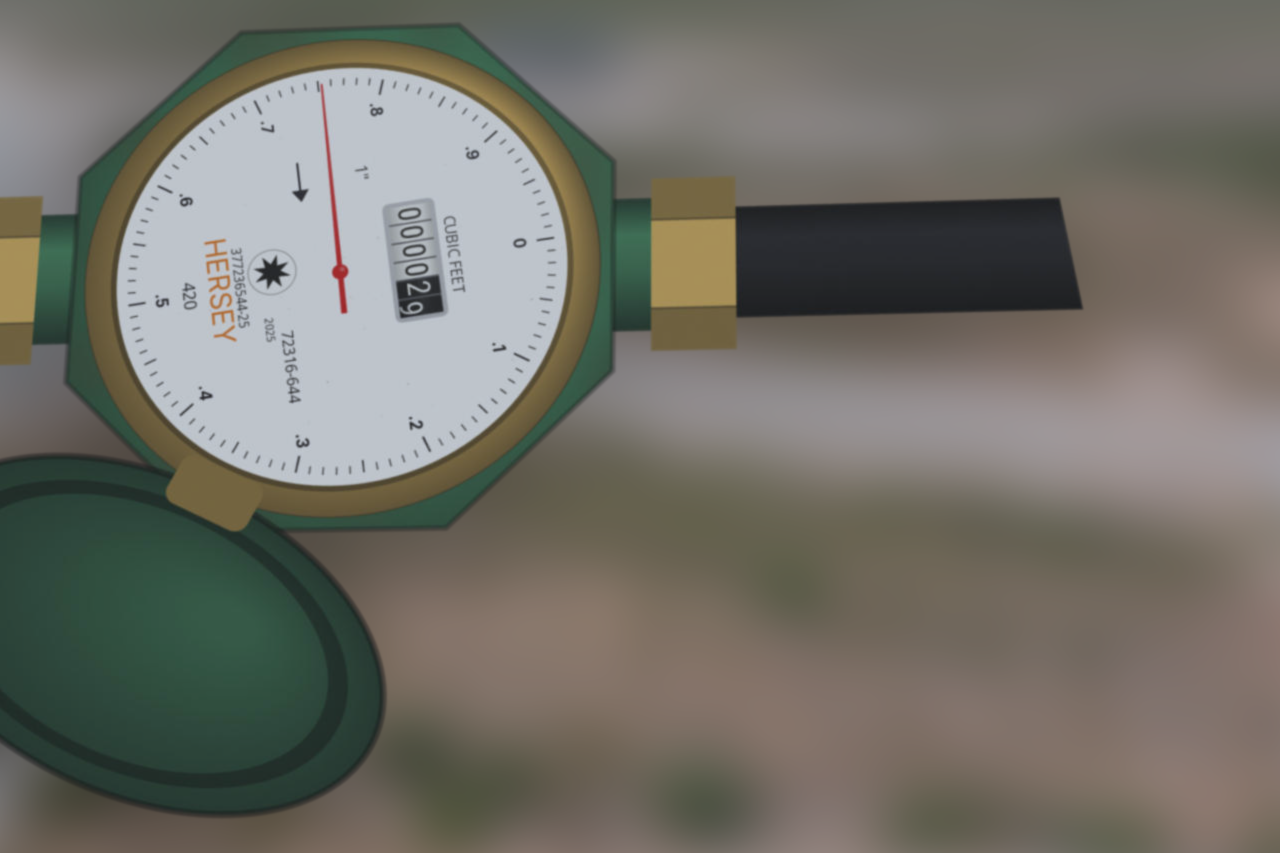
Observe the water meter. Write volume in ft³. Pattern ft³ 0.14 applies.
ft³ 28.75
